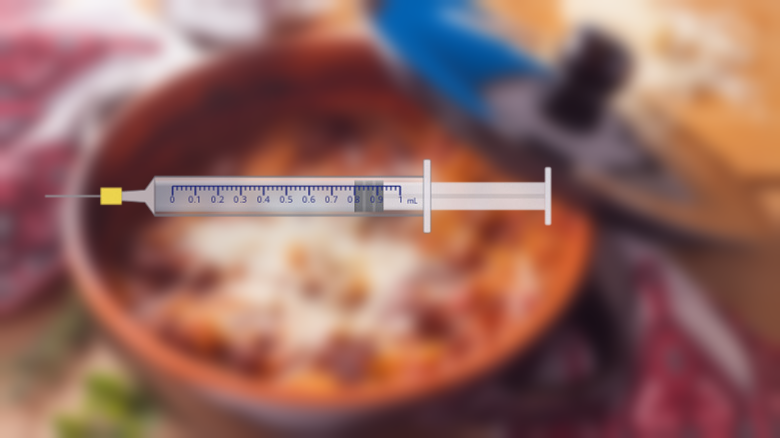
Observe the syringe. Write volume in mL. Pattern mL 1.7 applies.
mL 0.8
